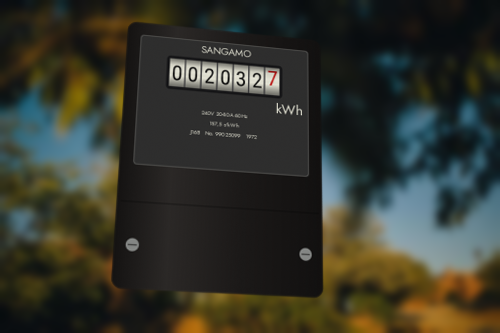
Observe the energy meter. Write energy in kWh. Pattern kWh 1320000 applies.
kWh 2032.7
